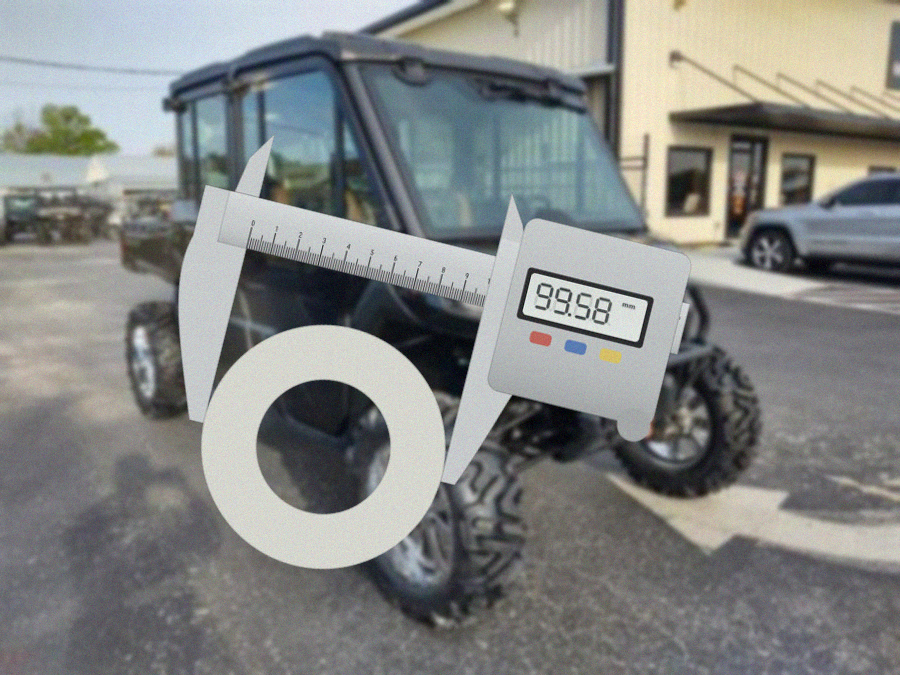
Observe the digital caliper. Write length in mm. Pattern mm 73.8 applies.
mm 99.58
